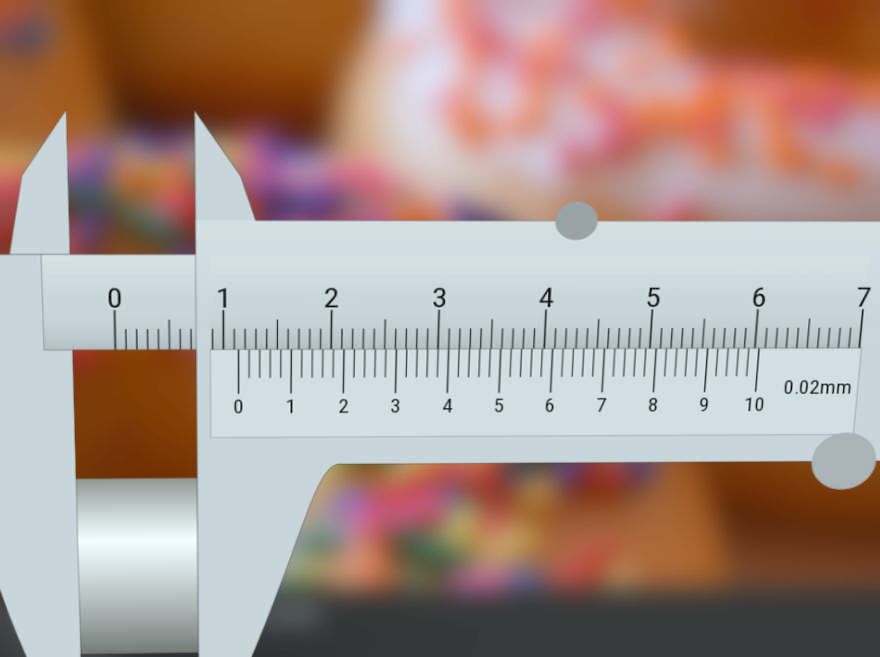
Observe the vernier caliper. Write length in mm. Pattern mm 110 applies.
mm 11.4
